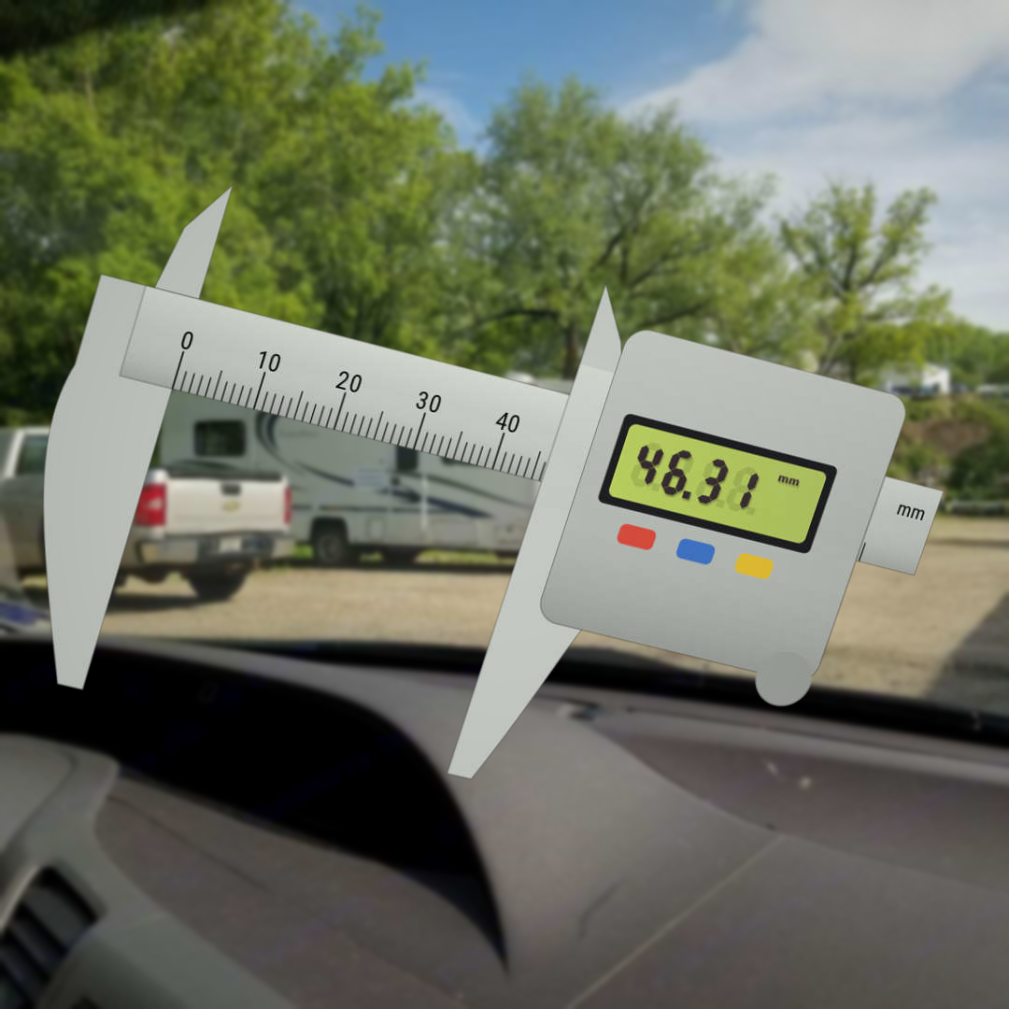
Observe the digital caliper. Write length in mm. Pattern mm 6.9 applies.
mm 46.31
